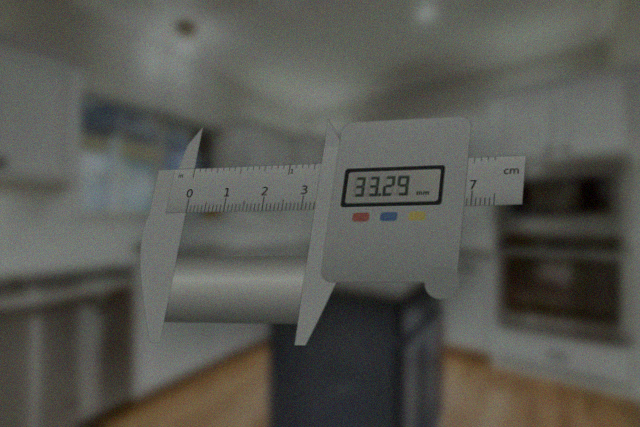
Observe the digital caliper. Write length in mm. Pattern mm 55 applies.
mm 33.29
